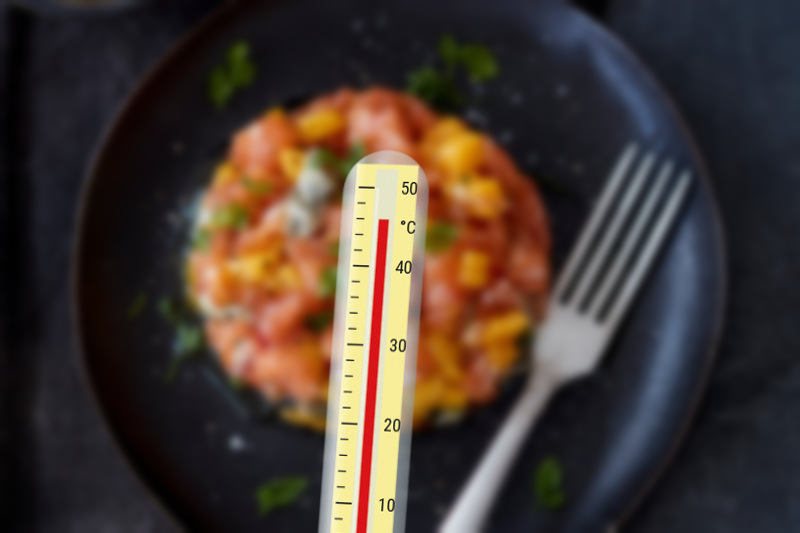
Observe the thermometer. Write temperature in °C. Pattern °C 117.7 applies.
°C 46
